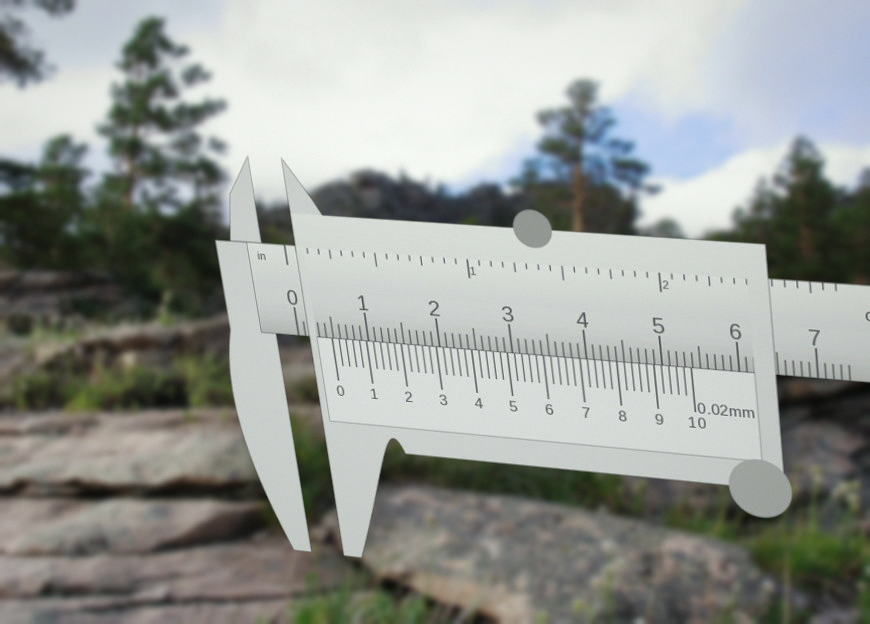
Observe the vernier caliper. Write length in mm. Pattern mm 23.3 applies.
mm 4.8
